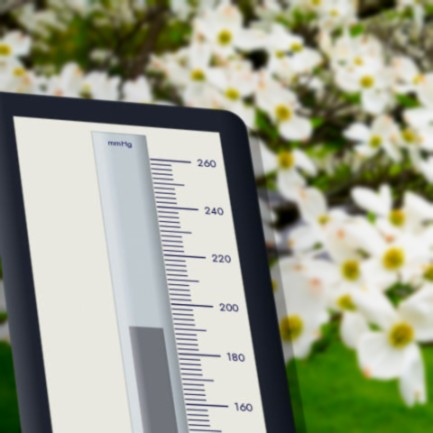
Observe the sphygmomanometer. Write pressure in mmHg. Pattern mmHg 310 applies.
mmHg 190
